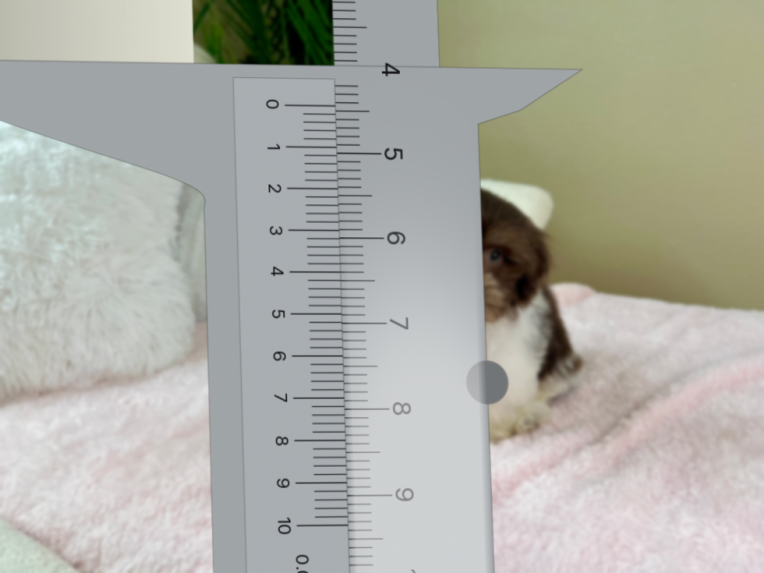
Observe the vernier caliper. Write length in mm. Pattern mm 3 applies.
mm 44.4
